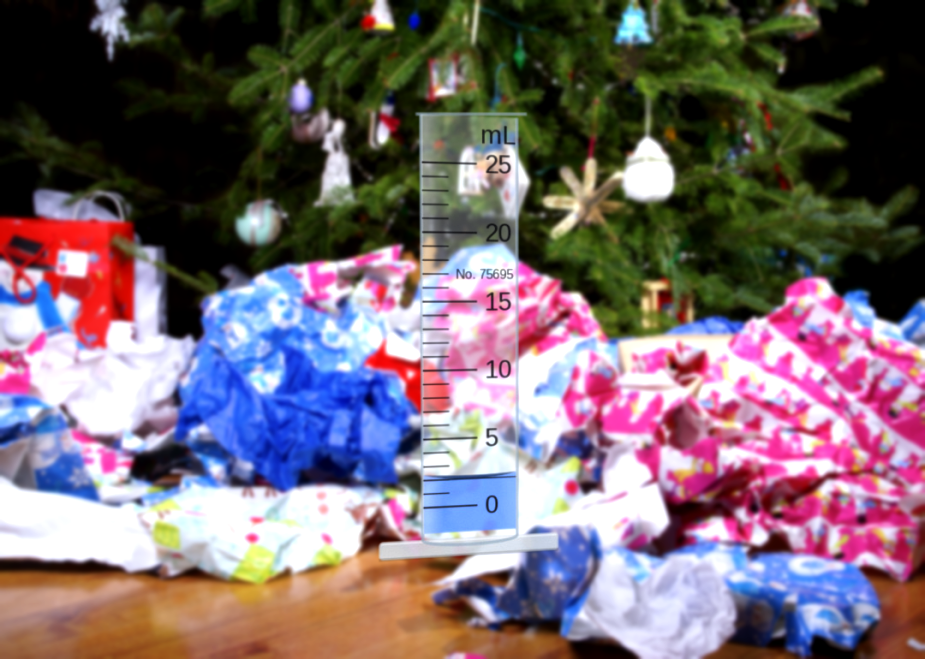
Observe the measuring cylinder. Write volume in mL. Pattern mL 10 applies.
mL 2
